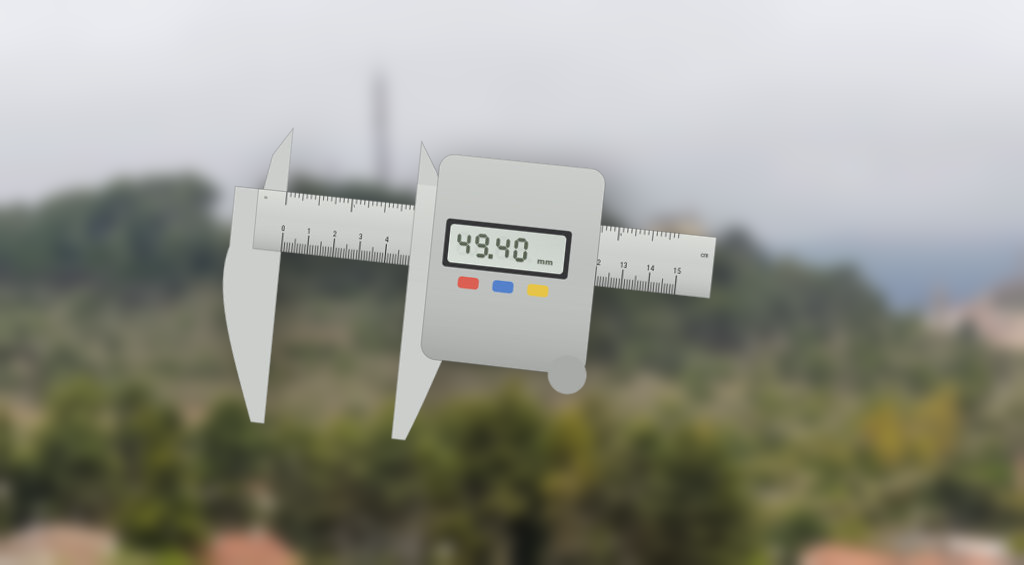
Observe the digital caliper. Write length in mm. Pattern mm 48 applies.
mm 49.40
